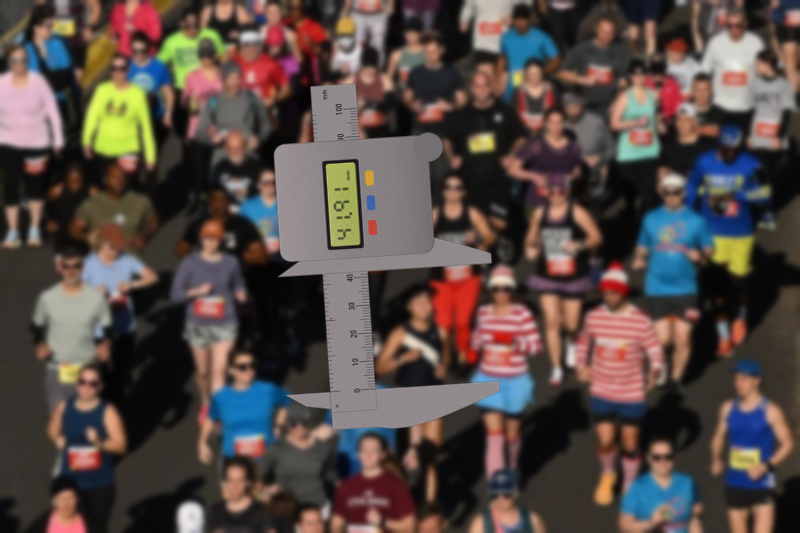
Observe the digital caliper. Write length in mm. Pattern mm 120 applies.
mm 41.91
